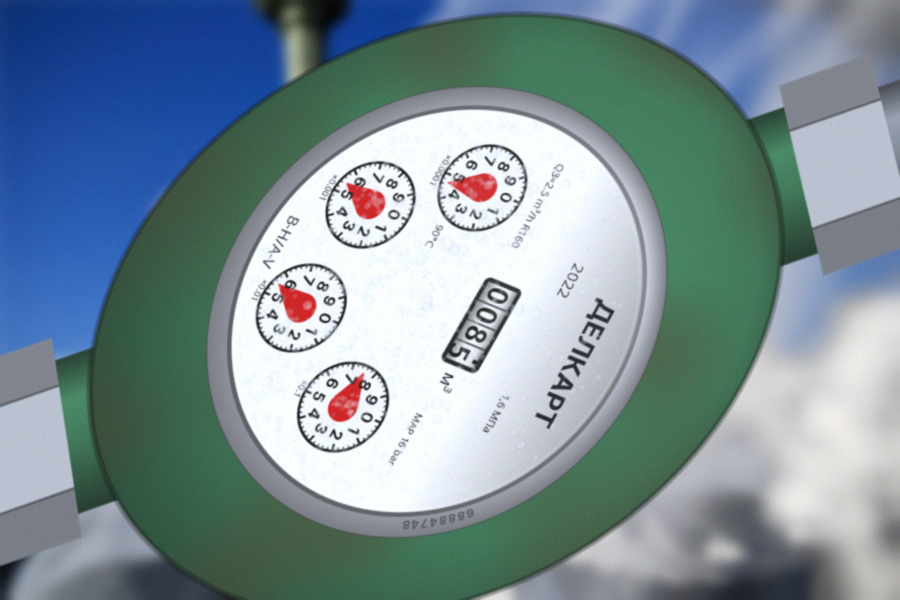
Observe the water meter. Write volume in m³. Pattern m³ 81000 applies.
m³ 84.7554
